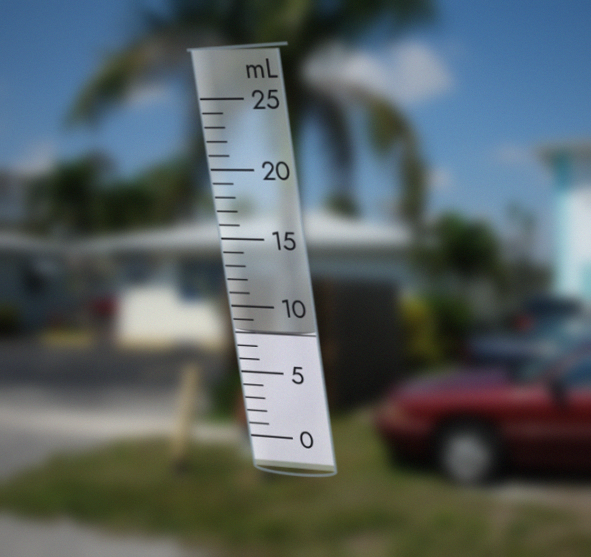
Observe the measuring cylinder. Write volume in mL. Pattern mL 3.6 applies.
mL 8
